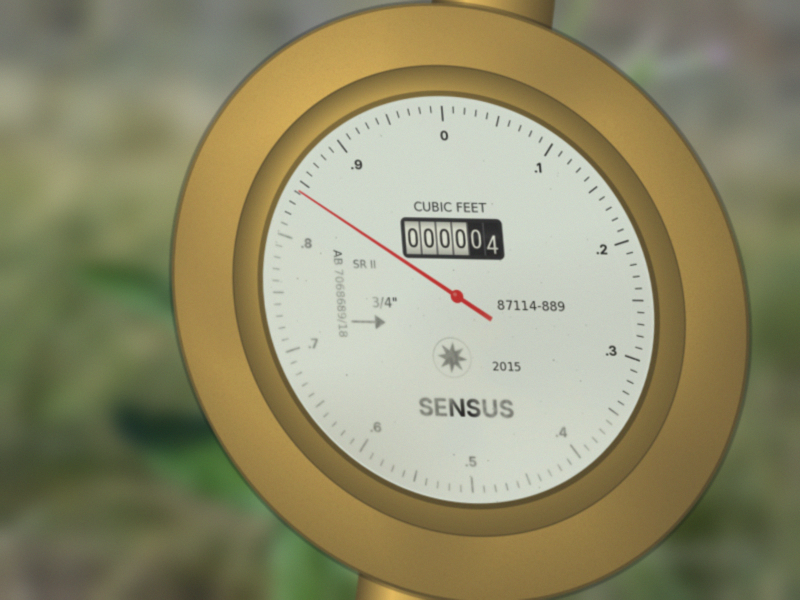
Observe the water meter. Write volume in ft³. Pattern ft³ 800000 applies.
ft³ 3.84
